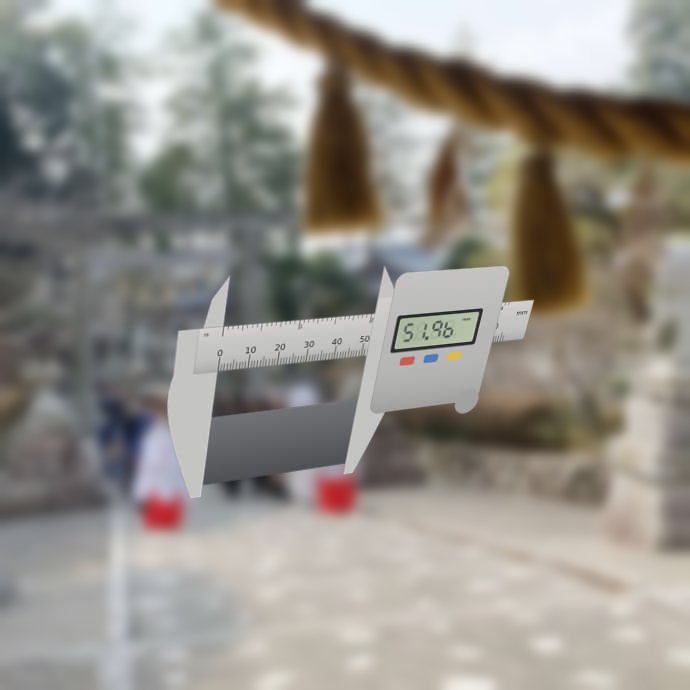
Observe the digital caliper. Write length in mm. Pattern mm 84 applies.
mm 51.96
